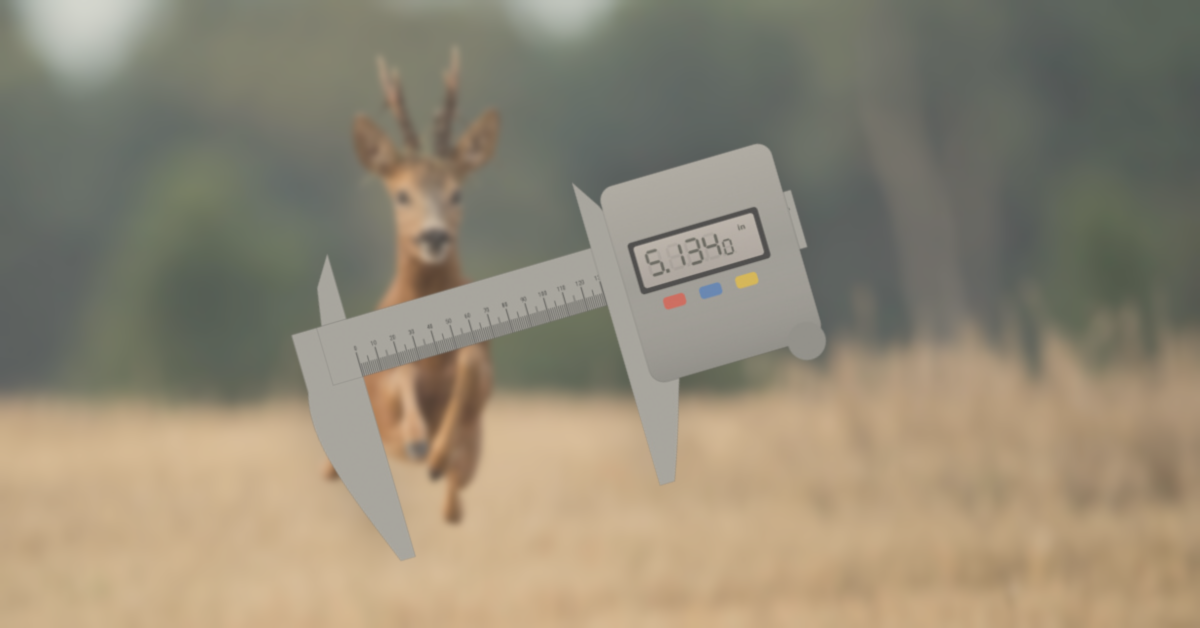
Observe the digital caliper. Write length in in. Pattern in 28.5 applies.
in 5.1340
